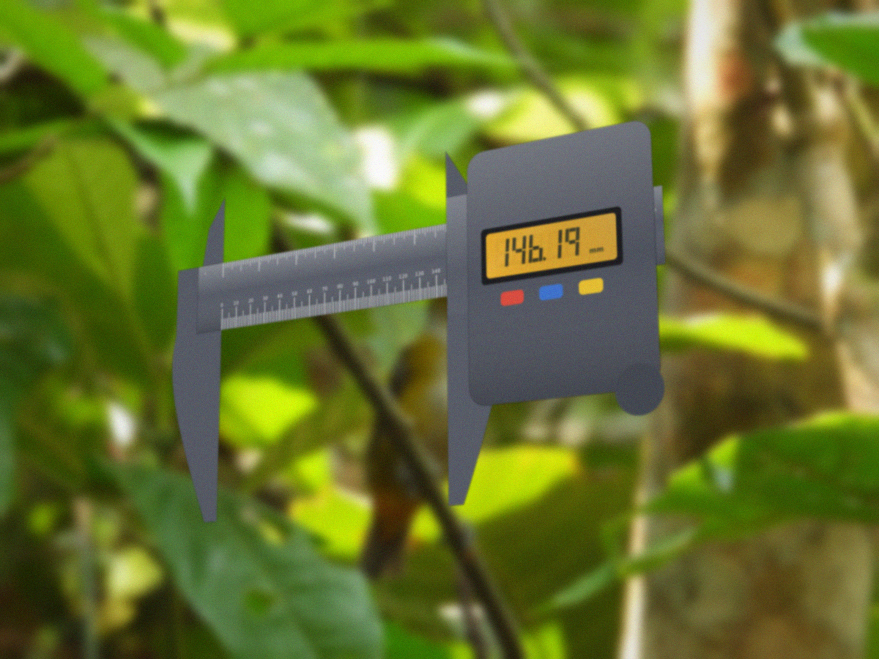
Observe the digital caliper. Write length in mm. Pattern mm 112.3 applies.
mm 146.19
